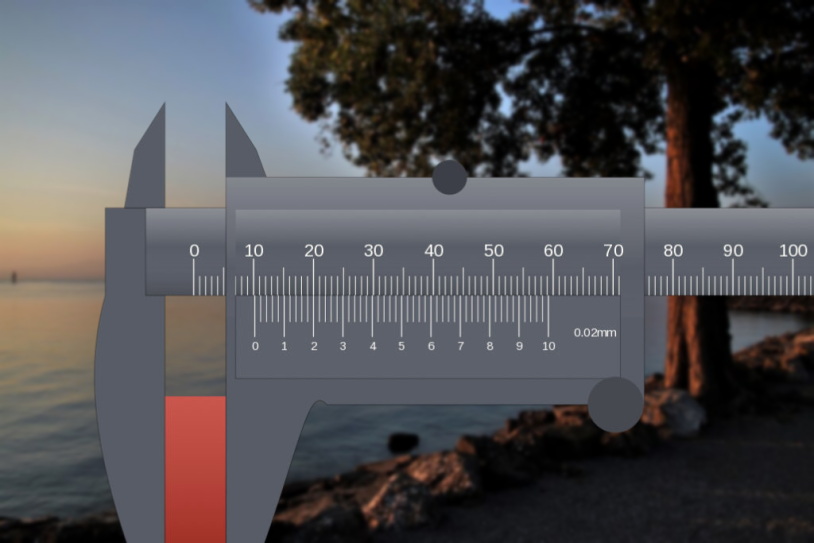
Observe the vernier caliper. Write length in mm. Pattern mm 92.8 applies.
mm 10.2
